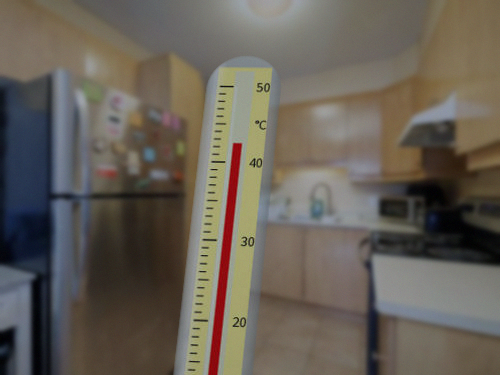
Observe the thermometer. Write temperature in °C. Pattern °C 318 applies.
°C 42.5
